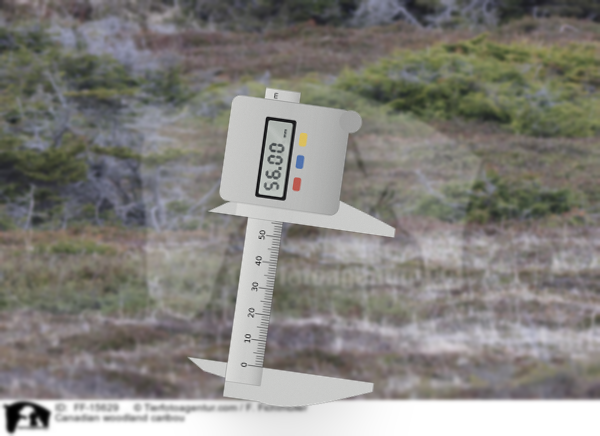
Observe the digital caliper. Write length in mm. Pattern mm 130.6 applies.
mm 56.00
